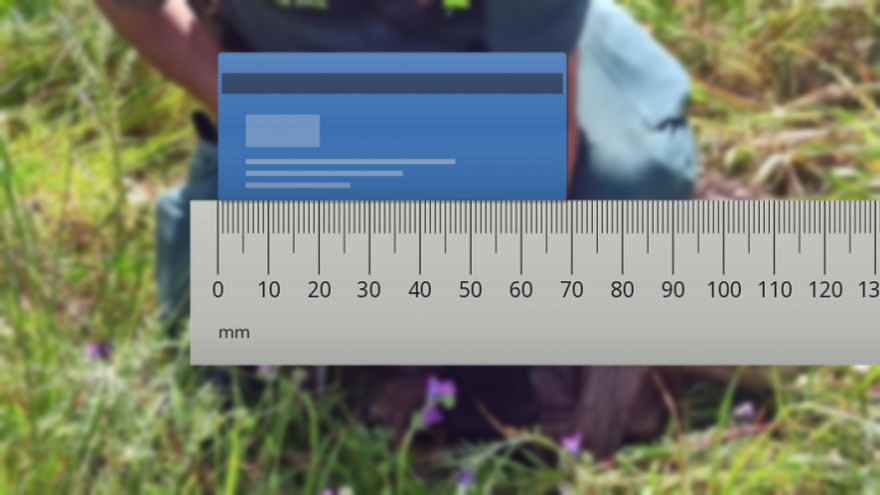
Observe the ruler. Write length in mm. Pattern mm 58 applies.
mm 69
